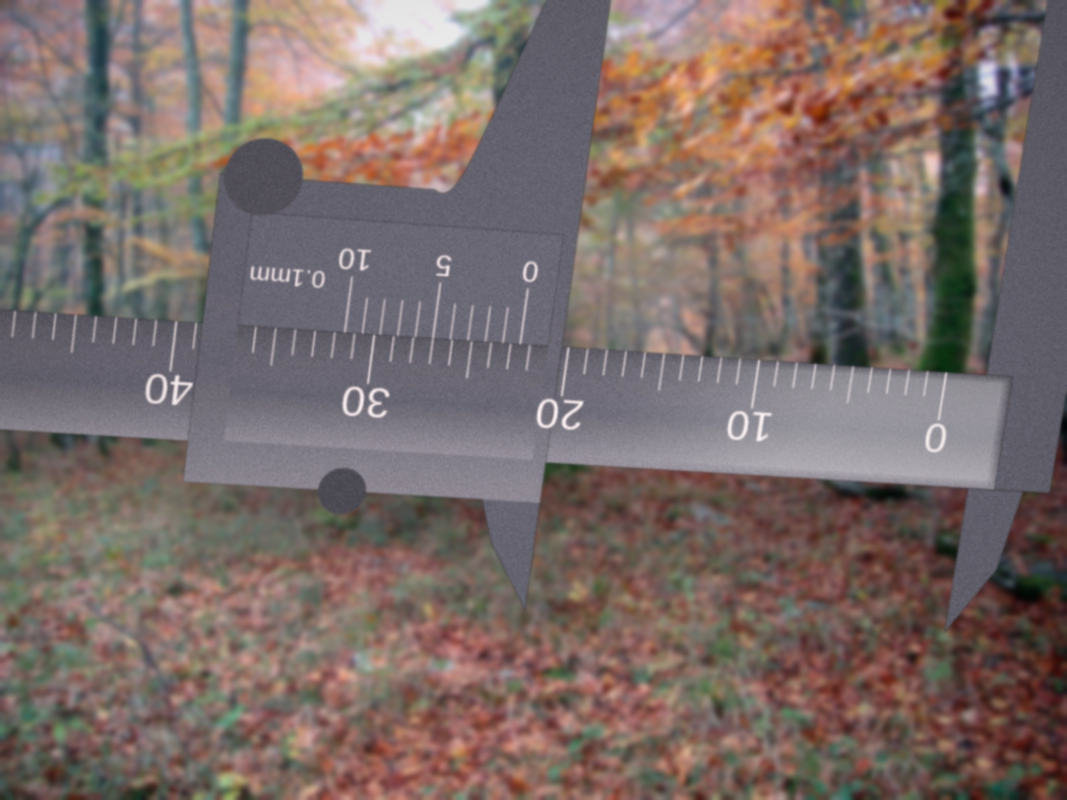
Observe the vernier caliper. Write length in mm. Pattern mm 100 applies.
mm 22.5
